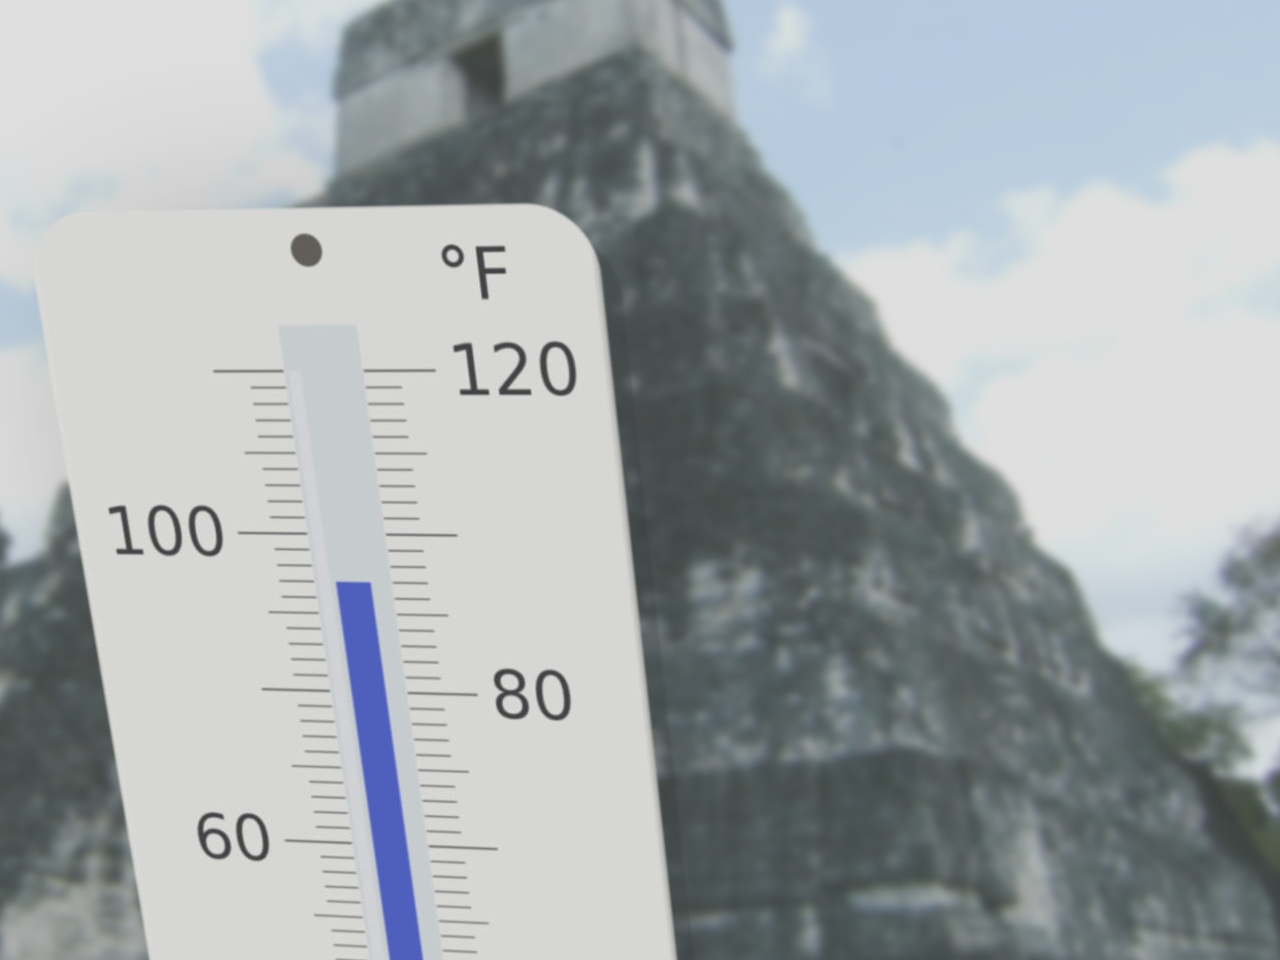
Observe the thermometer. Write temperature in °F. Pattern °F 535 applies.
°F 94
